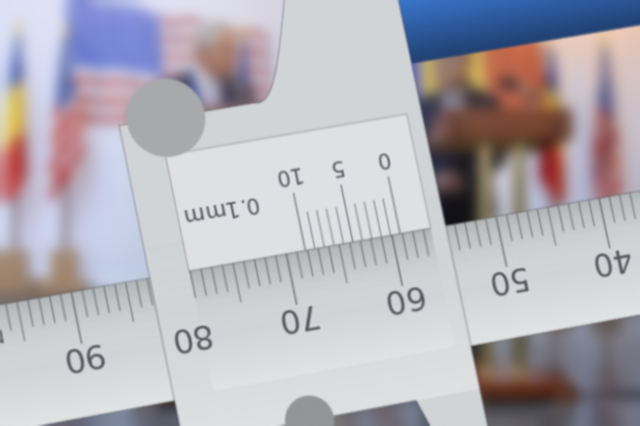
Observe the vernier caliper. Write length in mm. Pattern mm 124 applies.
mm 59.2
